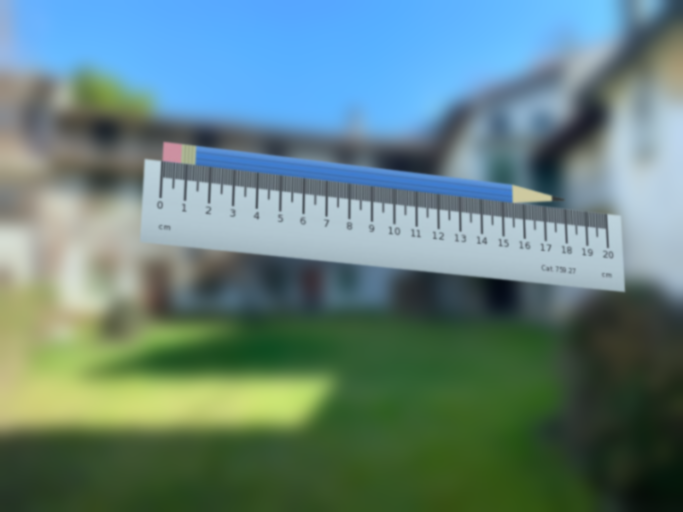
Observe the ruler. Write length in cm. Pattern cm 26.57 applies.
cm 18
